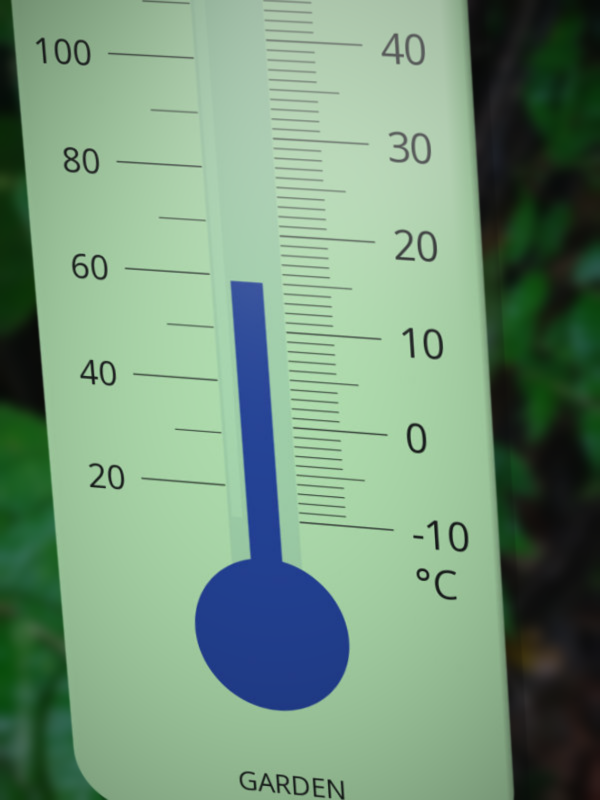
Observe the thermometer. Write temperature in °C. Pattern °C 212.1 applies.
°C 15
